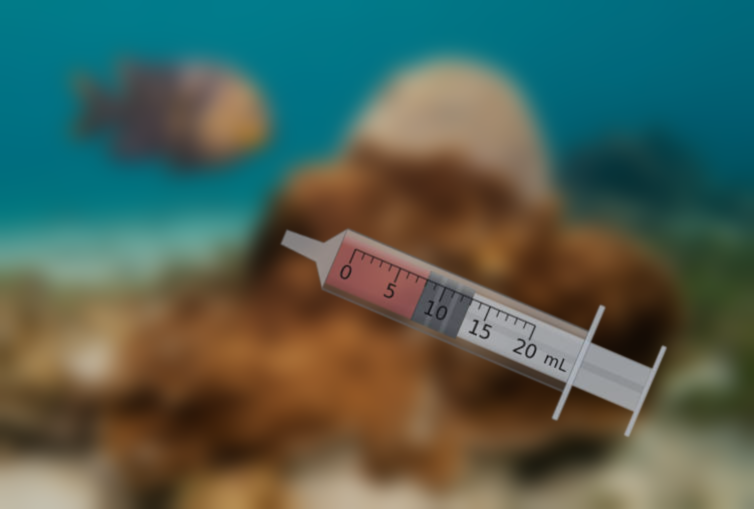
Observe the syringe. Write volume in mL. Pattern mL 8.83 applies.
mL 8
